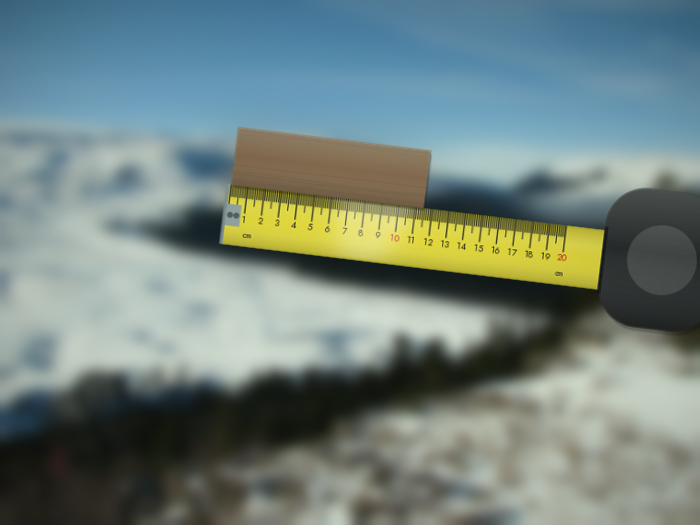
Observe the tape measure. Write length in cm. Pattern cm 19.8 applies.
cm 11.5
